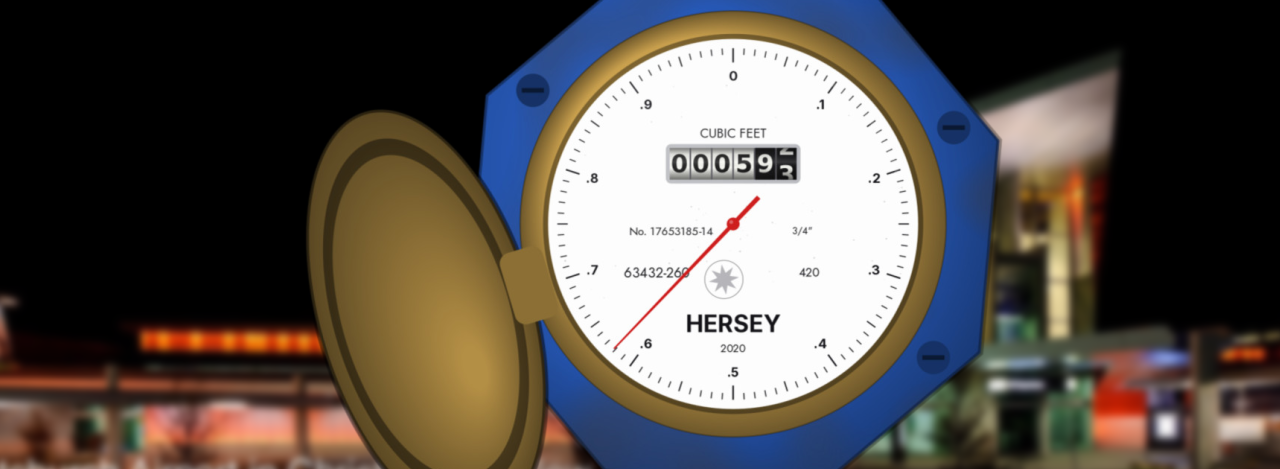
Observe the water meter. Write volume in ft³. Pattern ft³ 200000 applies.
ft³ 592.62
